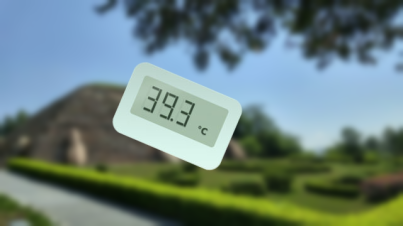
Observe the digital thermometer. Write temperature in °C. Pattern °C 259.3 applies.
°C 39.3
